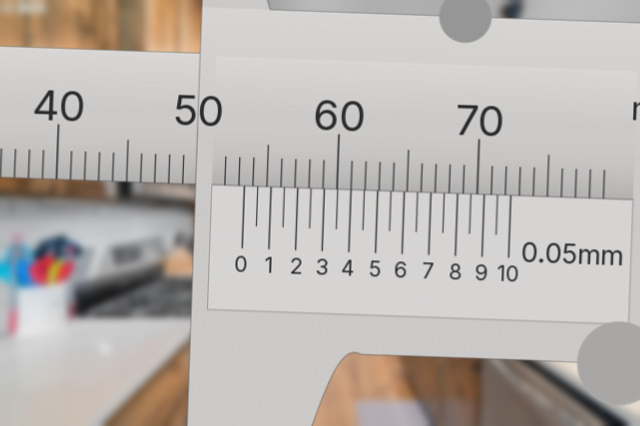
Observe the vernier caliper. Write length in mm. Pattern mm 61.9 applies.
mm 53.4
